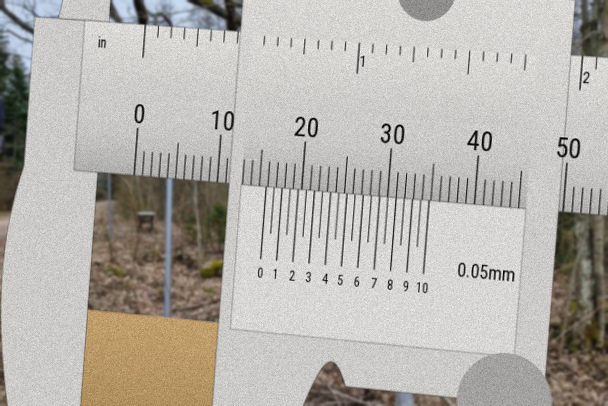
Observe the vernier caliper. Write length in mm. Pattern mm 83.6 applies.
mm 15.8
